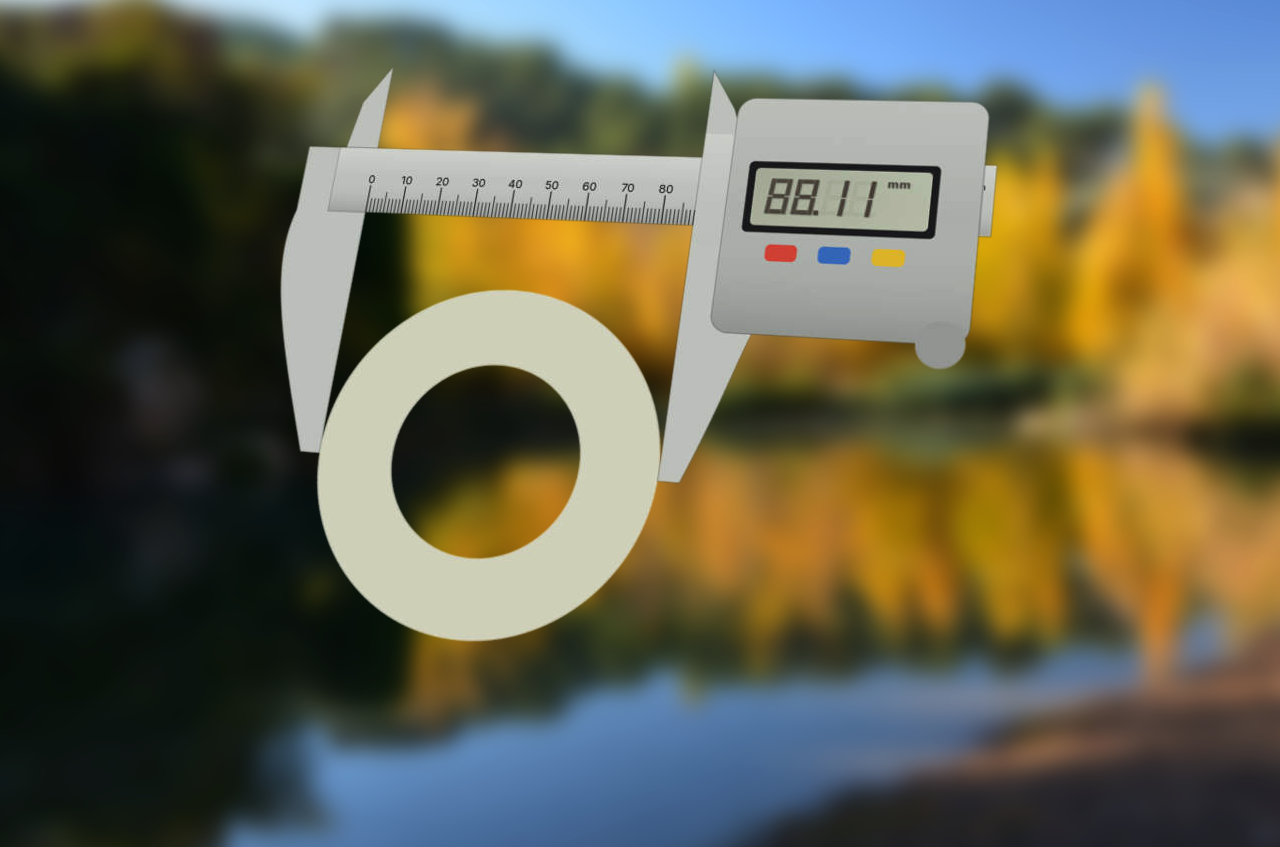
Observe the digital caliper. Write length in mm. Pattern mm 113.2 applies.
mm 88.11
